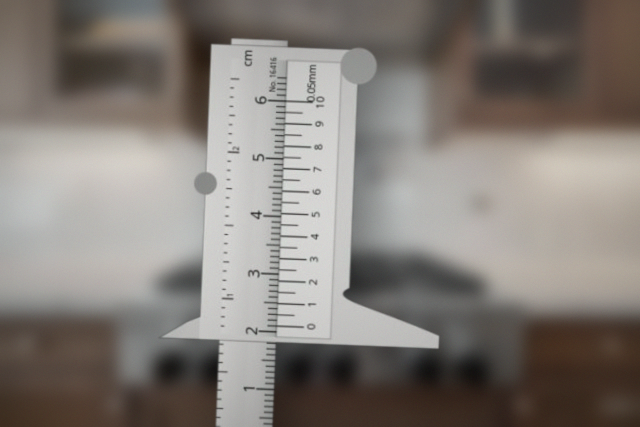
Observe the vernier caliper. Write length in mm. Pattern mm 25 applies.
mm 21.0
